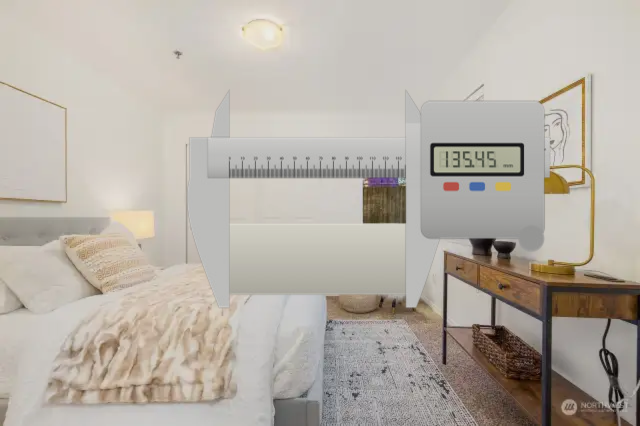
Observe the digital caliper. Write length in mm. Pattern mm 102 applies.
mm 135.45
